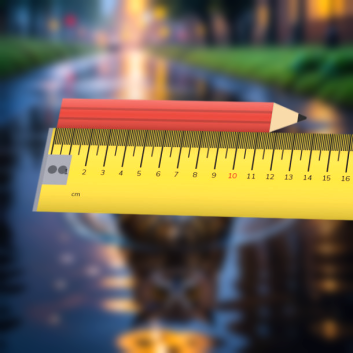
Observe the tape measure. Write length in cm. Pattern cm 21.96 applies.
cm 13.5
